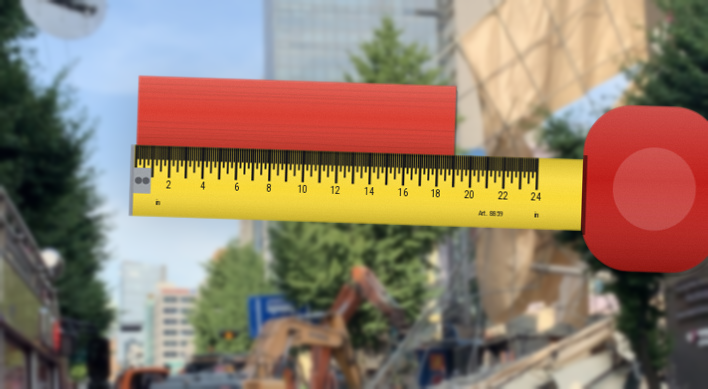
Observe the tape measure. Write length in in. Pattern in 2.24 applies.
in 19
